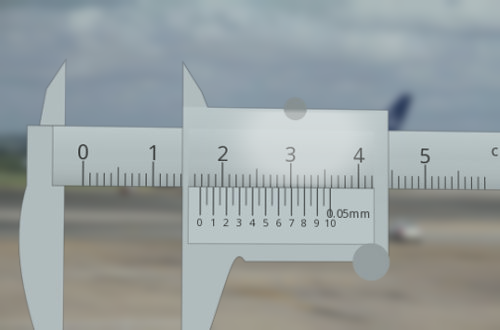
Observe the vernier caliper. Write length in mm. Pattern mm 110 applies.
mm 16.8
